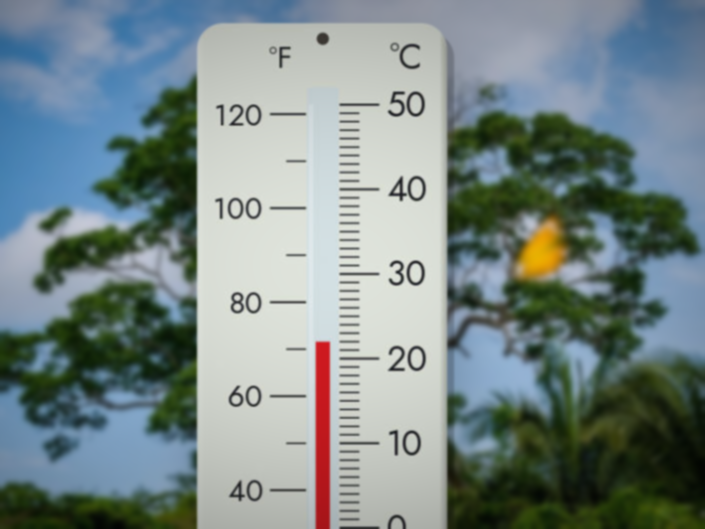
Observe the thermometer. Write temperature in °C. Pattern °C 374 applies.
°C 22
